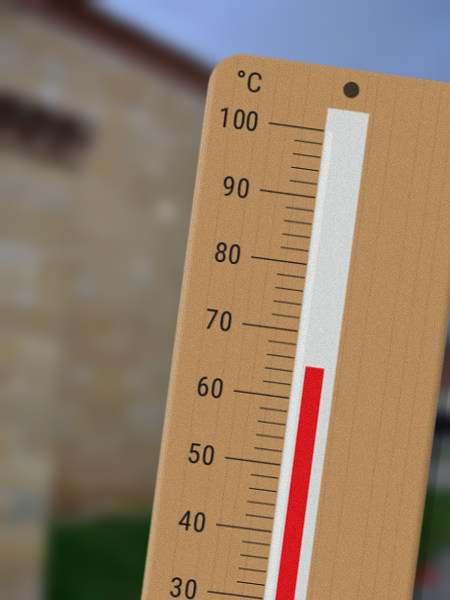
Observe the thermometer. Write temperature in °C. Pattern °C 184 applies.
°C 65
